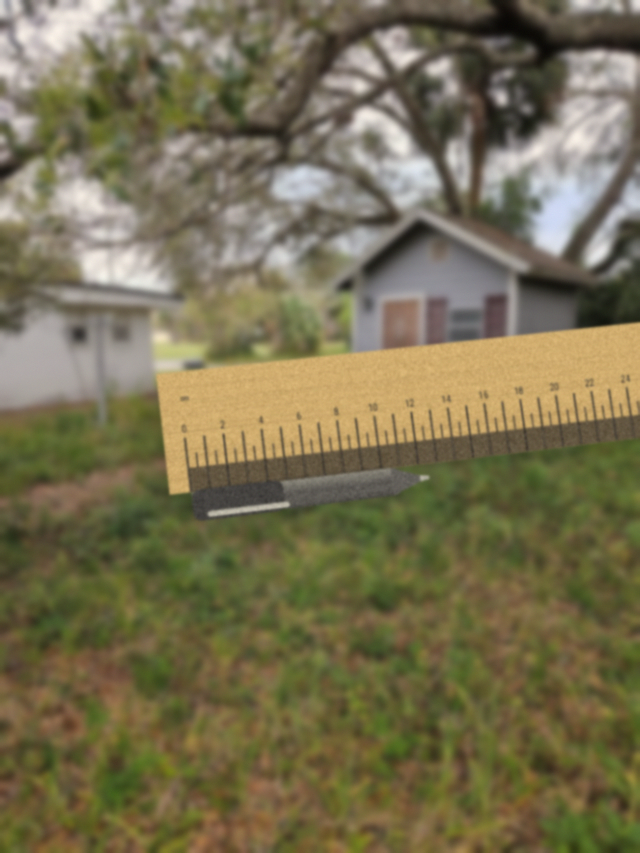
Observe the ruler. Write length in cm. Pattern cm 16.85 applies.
cm 12.5
